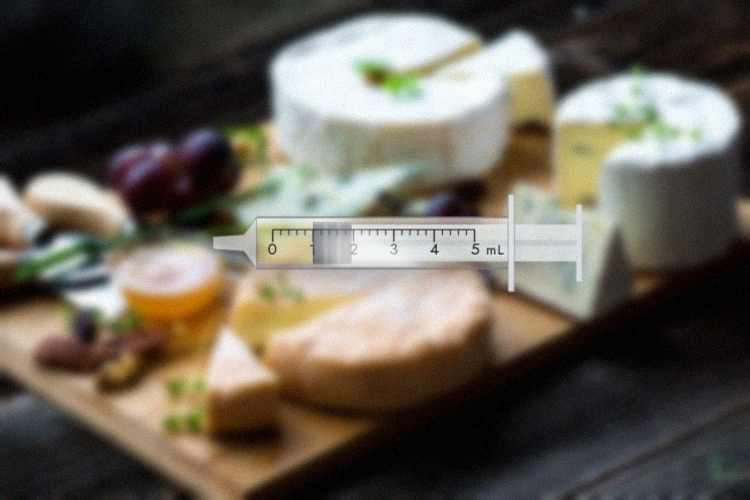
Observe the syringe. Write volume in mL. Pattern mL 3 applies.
mL 1
